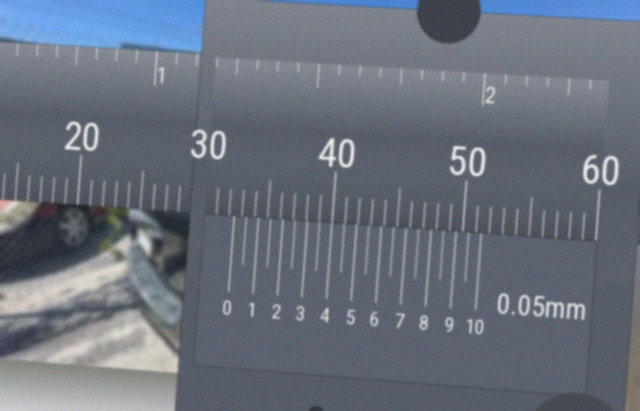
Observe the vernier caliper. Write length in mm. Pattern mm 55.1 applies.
mm 32.4
